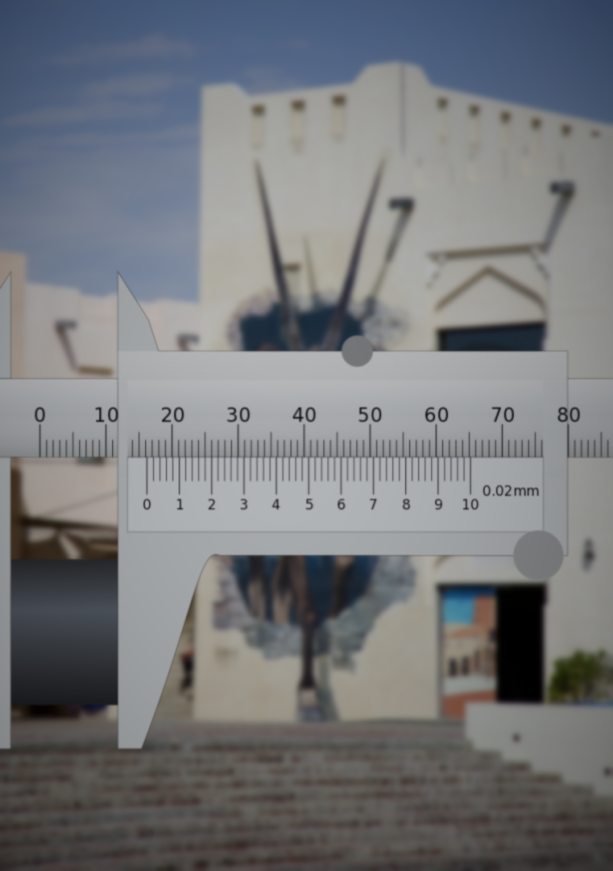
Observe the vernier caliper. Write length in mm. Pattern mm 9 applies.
mm 16.2
